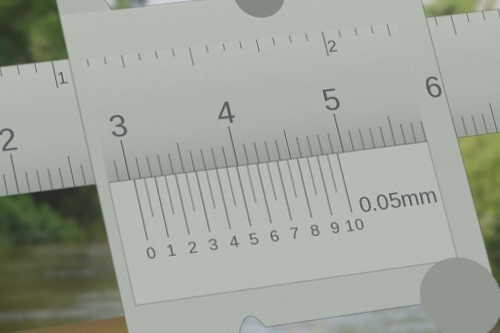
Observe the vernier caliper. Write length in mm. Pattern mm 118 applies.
mm 30.4
